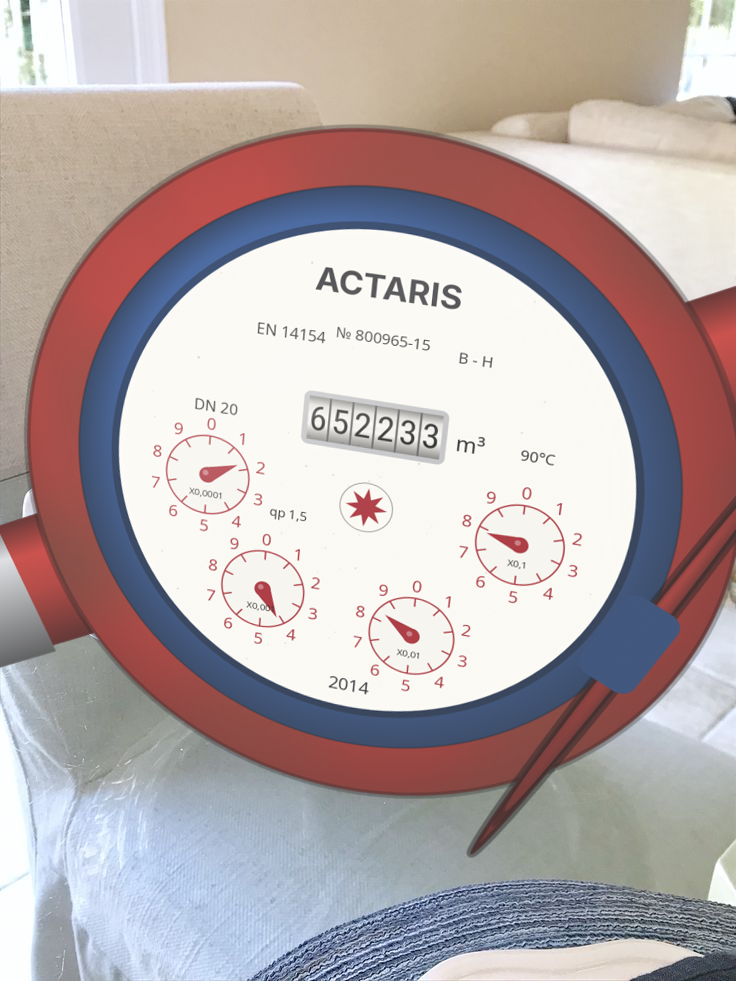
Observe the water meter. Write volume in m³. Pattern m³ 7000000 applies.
m³ 652233.7841
